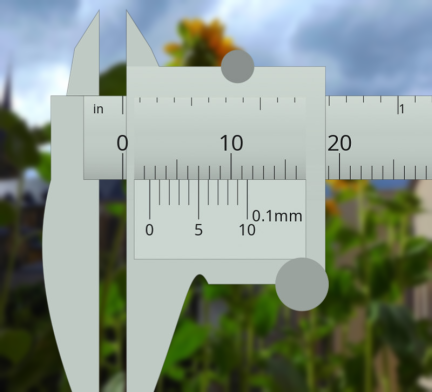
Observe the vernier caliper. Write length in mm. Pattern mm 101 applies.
mm 2.5
